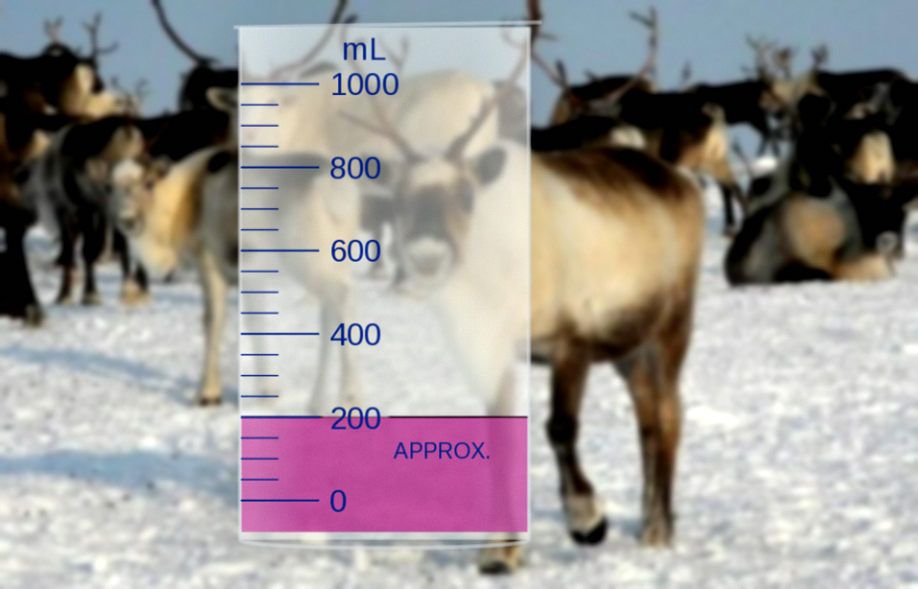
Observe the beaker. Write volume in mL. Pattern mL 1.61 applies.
mL 200
